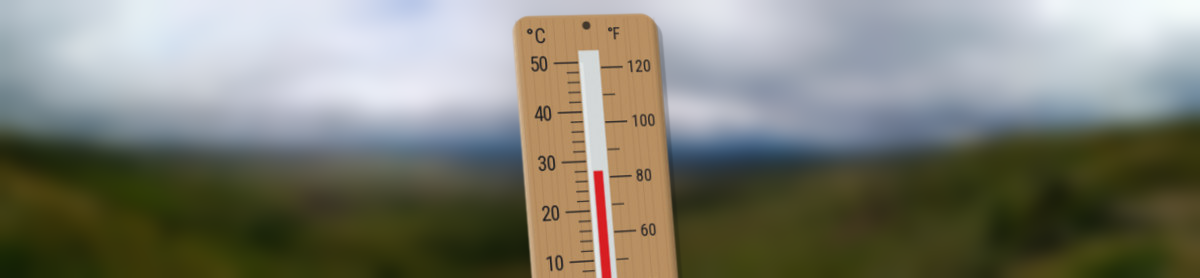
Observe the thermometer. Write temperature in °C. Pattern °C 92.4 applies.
°C 28
